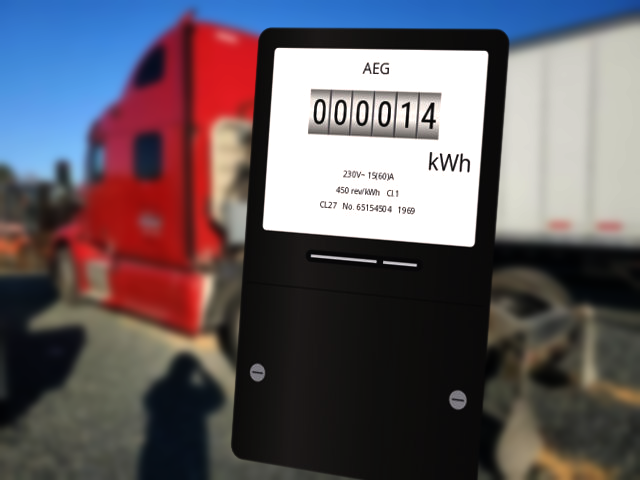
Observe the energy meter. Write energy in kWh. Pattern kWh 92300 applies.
kWh 14
